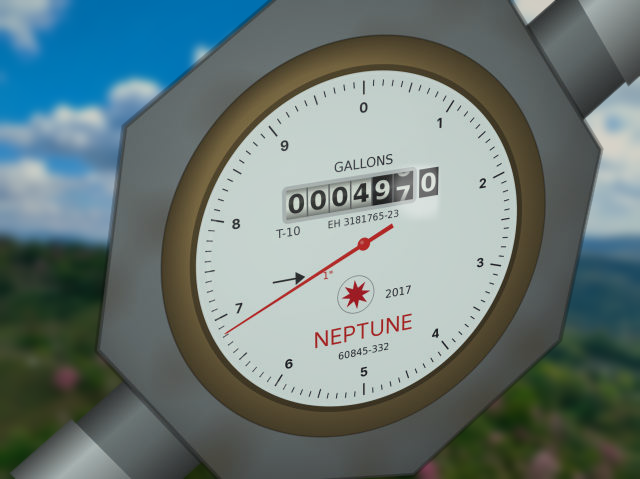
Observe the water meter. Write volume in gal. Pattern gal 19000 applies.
gal 4966.8
